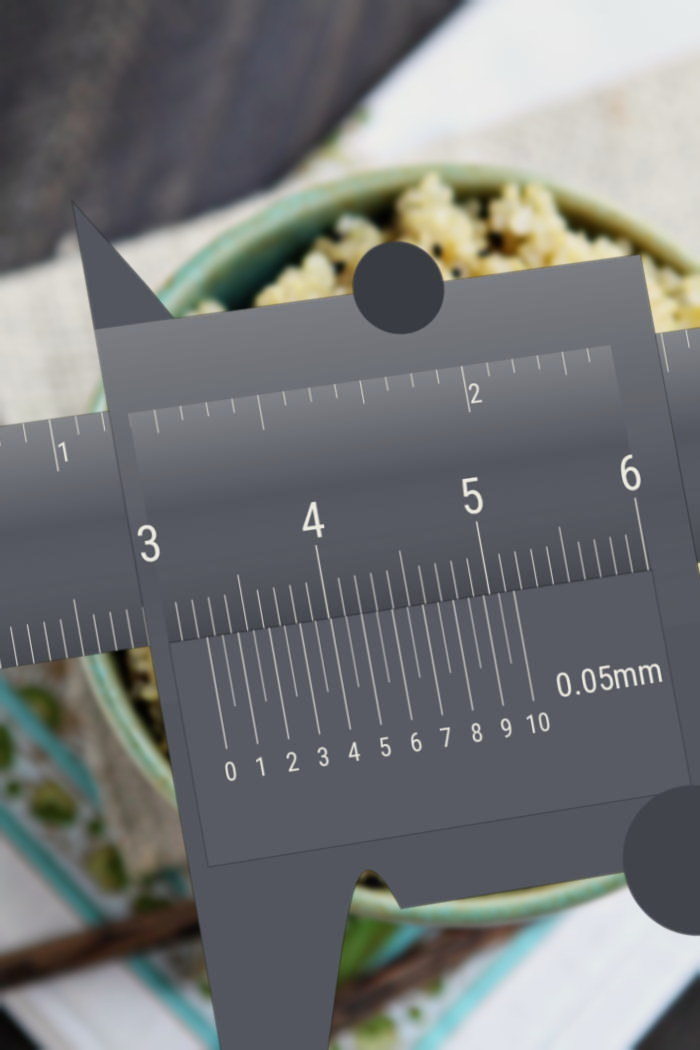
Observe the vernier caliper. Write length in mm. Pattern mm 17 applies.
mm 32.5
